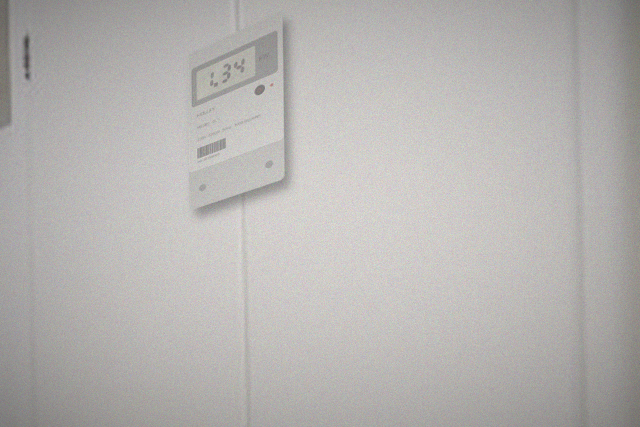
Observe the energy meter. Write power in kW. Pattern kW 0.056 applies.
kW 1.34
